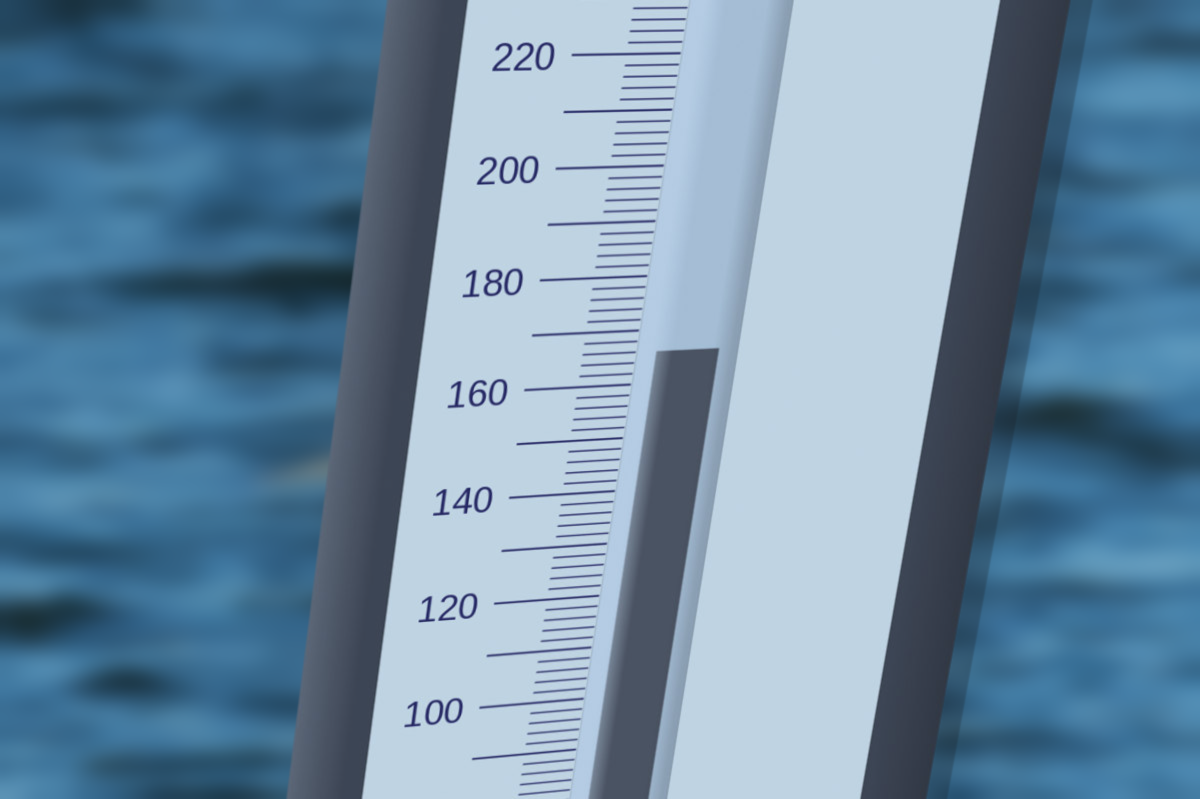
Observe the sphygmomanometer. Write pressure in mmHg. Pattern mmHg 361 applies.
mmHg 166
